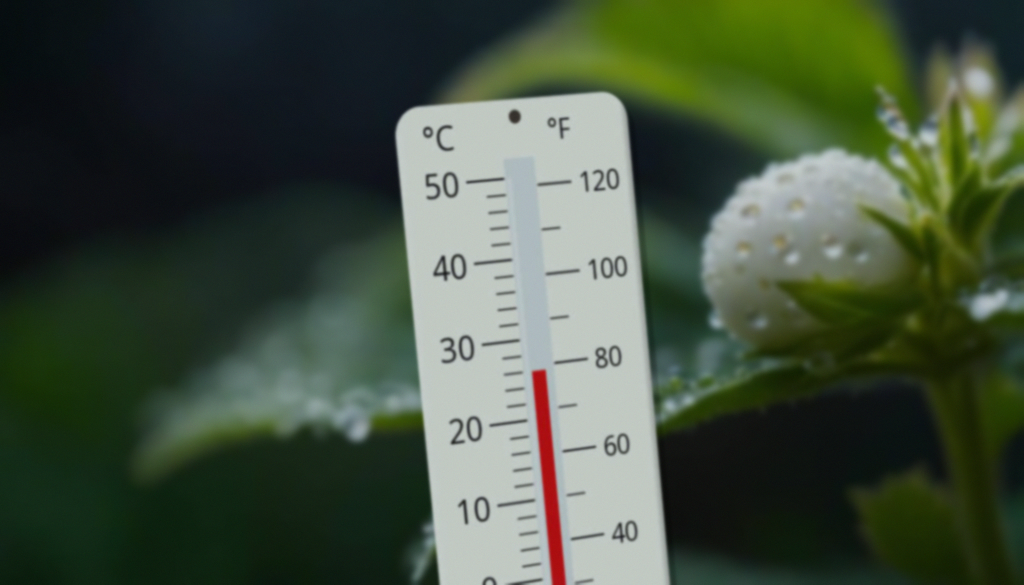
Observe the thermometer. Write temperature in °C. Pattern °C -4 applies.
°C 26
